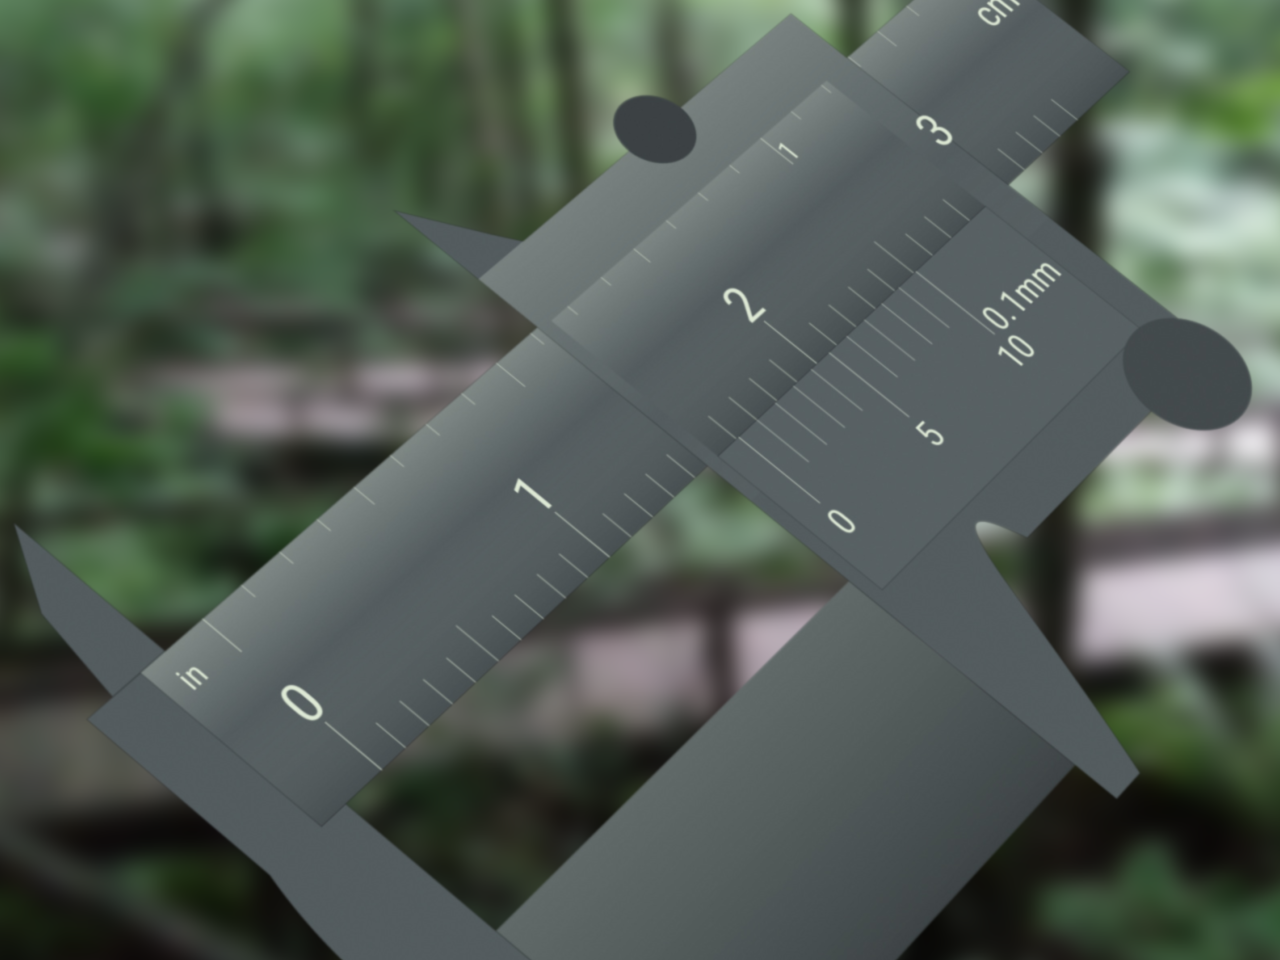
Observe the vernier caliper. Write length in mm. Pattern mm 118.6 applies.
mm 16.1
